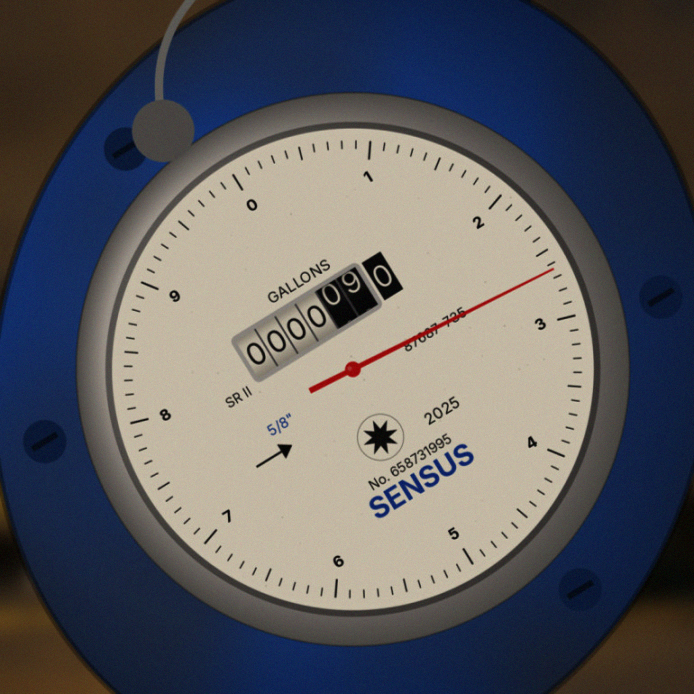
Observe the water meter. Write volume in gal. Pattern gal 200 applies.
gal 92.6
